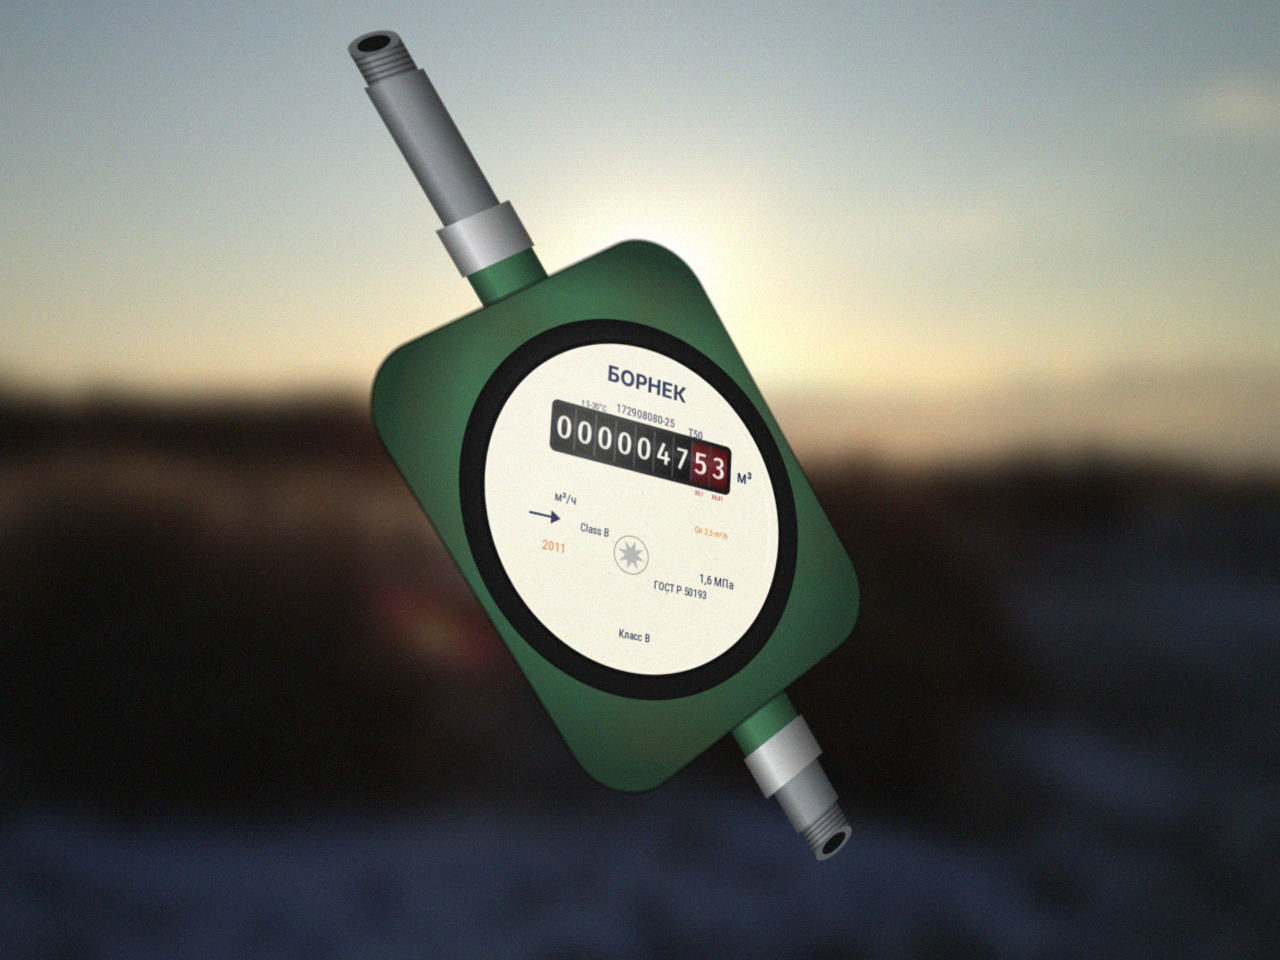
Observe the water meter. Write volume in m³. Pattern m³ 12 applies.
m³ 47.53
